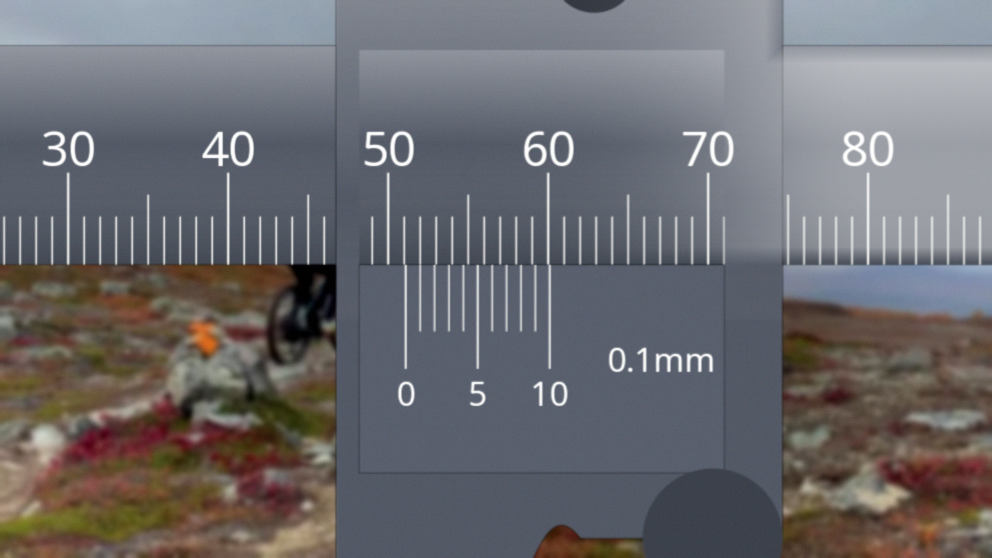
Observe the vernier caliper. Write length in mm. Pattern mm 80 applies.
mm 51.1
